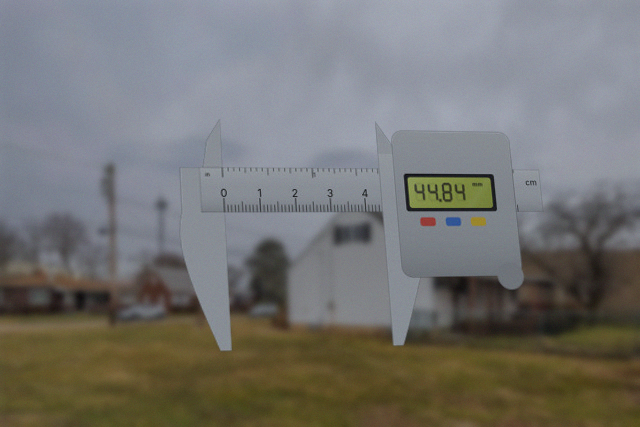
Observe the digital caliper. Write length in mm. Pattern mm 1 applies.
mm 44.84
